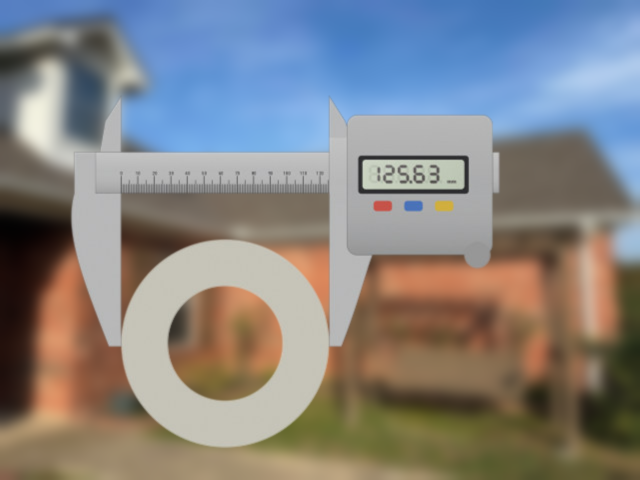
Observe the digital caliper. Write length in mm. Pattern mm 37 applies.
mm 125.63
